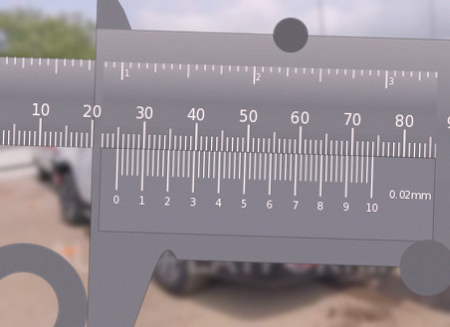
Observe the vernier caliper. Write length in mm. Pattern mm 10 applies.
mm 25.0
